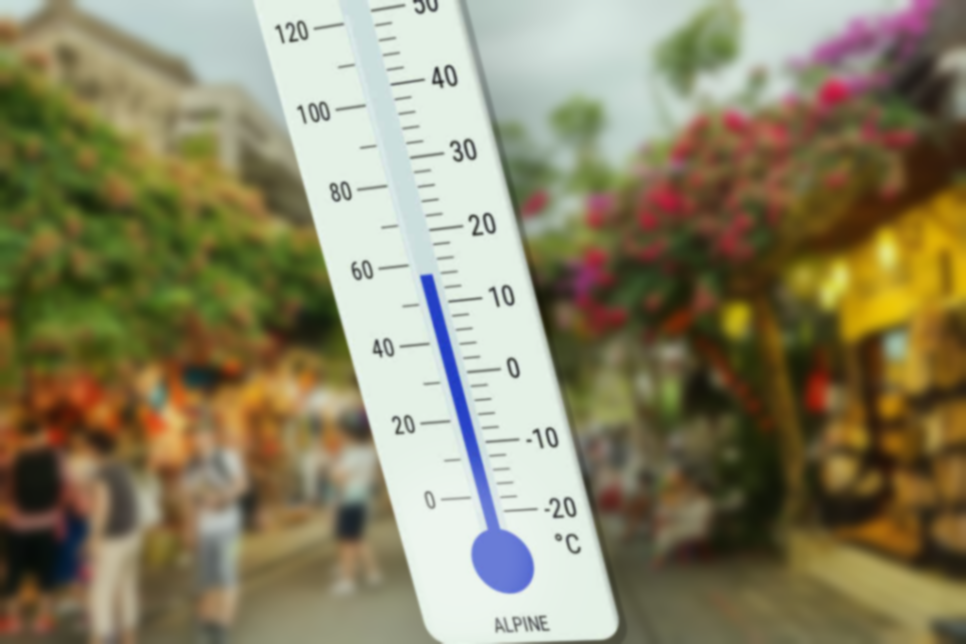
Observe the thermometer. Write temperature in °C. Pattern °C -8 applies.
°C 14
